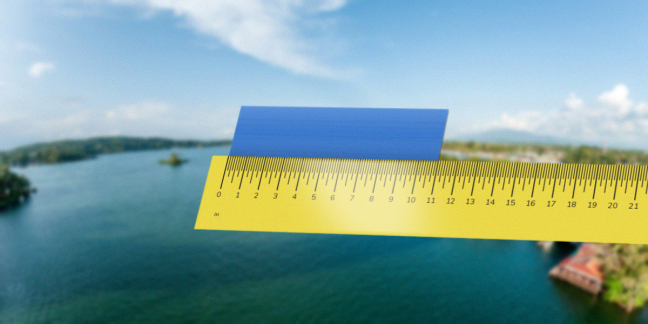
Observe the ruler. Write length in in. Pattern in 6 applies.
in 11
